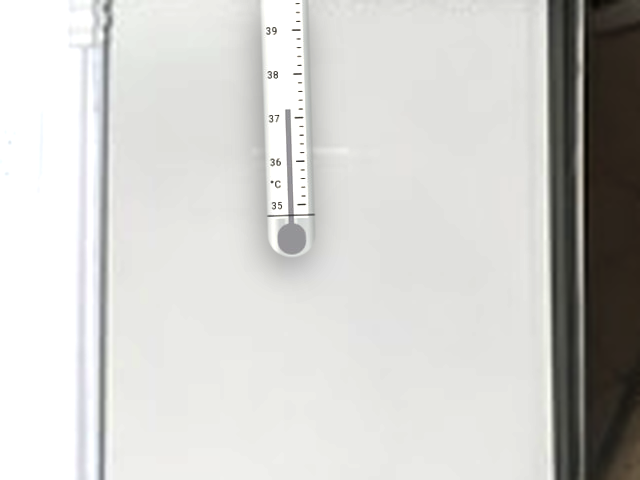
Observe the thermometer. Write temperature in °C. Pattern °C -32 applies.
°C 37.2
